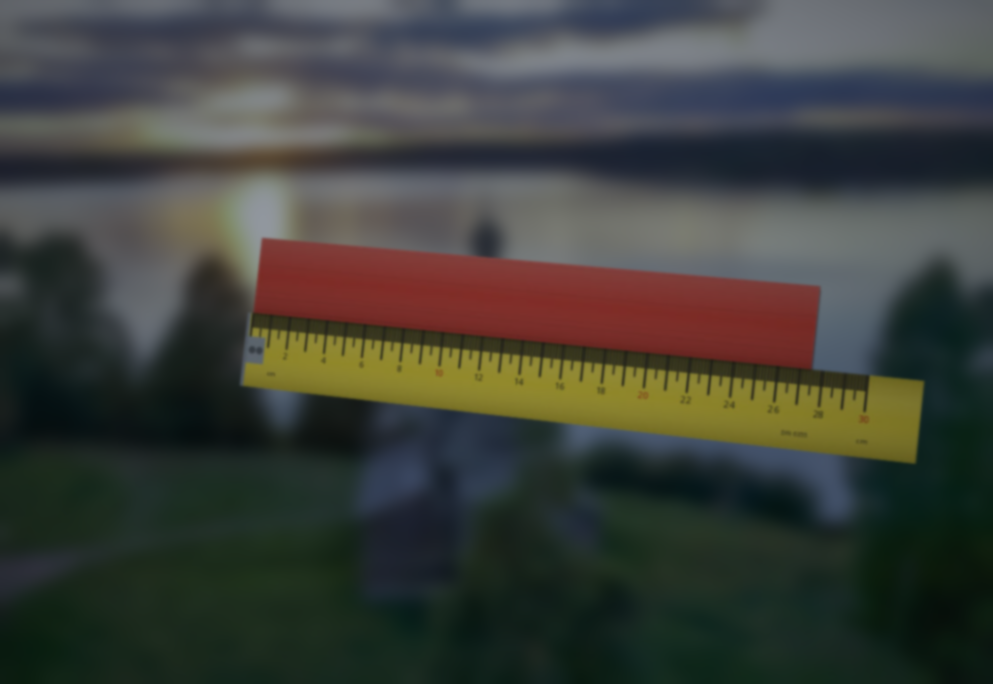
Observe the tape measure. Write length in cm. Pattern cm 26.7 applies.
cm 27.5
